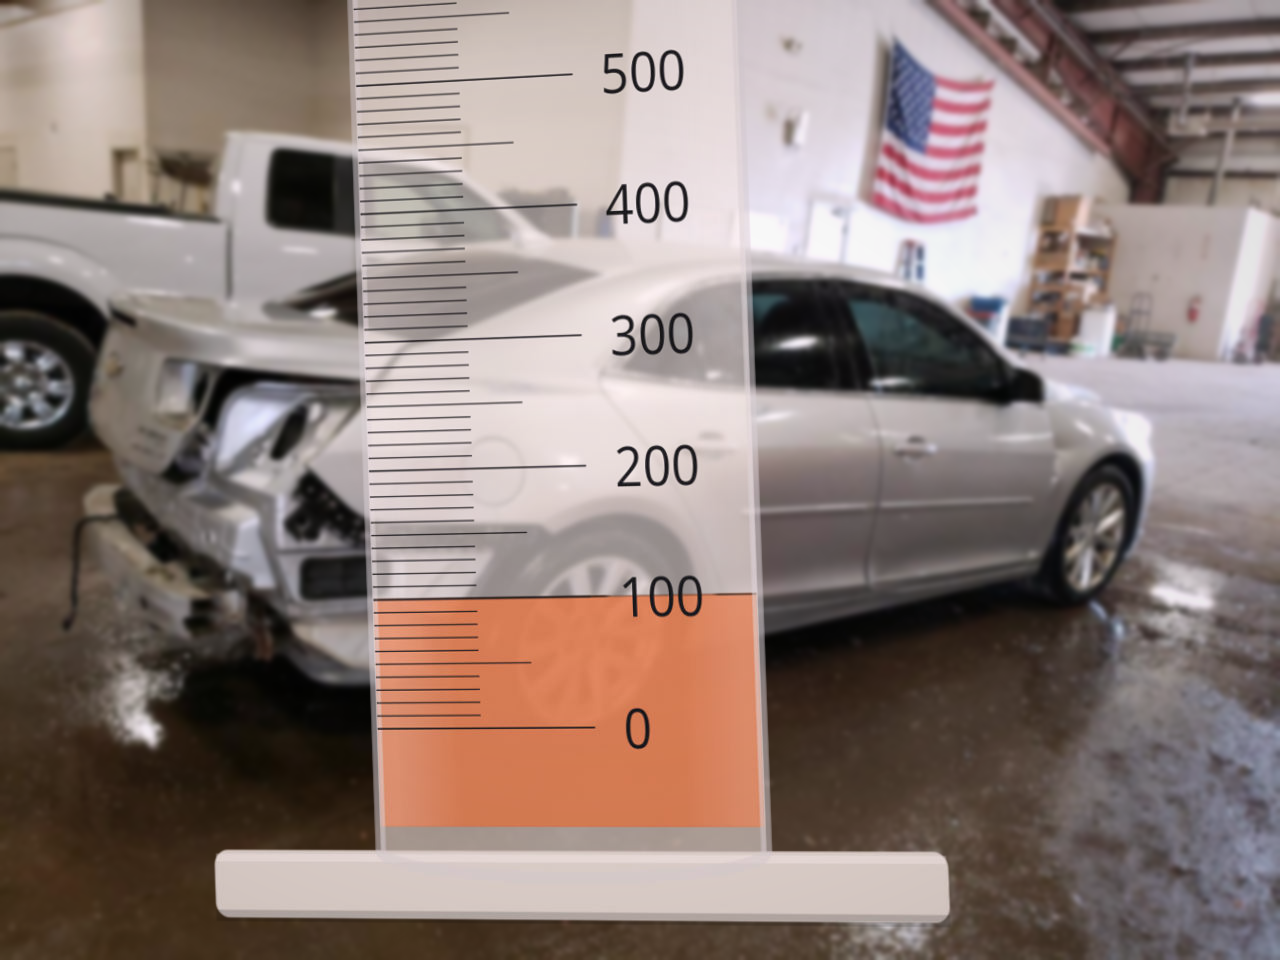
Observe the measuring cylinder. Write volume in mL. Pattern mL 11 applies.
mL 100
